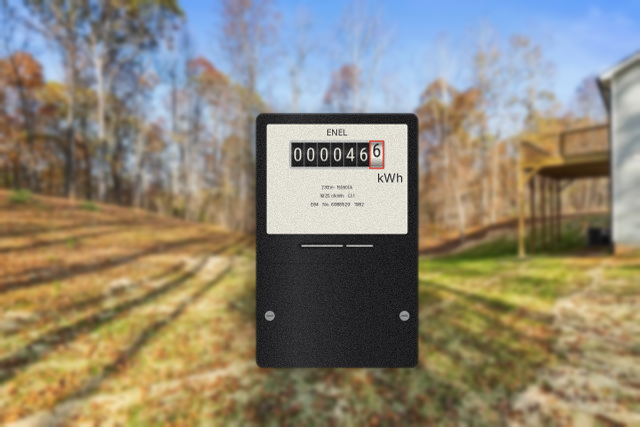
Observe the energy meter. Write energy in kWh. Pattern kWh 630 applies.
kWh 46.6
